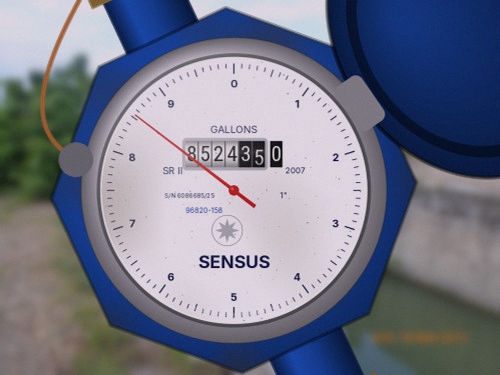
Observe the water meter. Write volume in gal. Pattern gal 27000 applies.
gal 8524348.5
